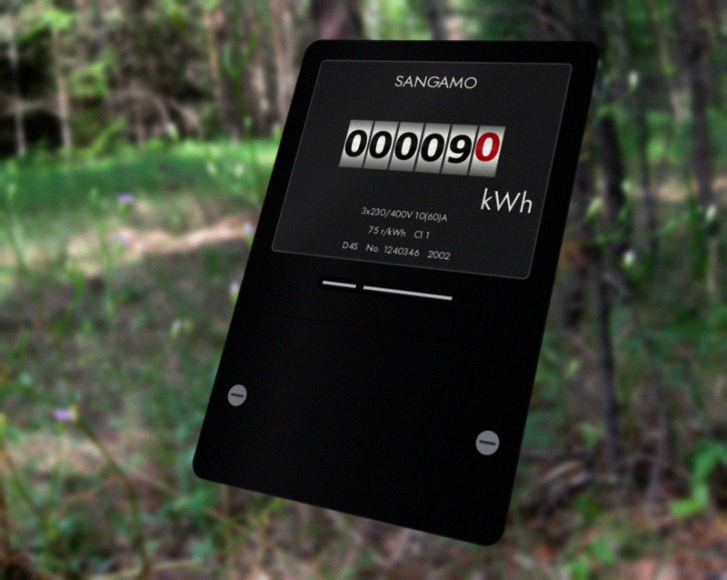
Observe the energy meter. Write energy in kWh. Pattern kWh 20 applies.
kWh 9.0
